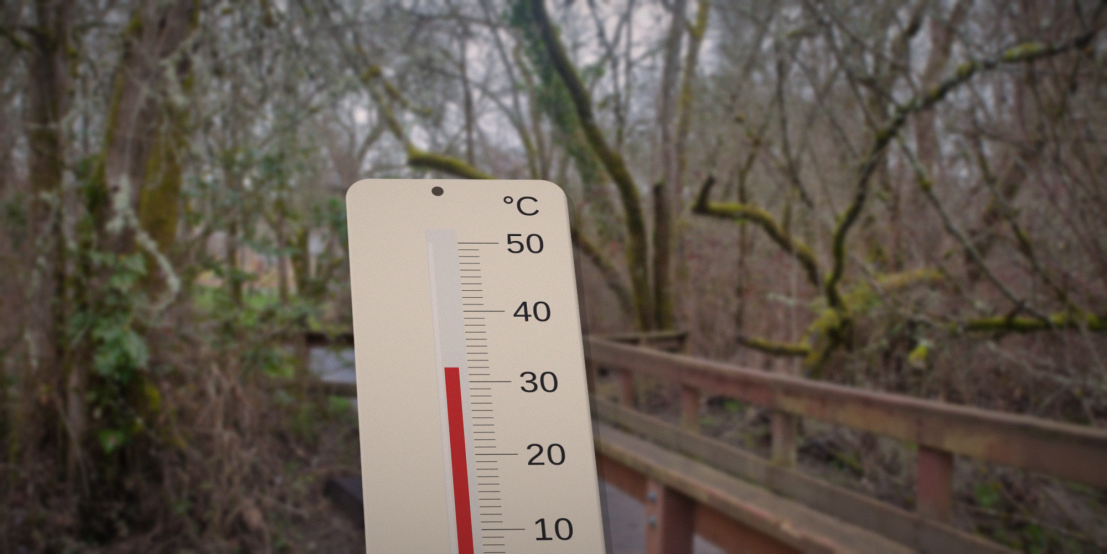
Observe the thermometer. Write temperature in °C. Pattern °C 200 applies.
°C 32
